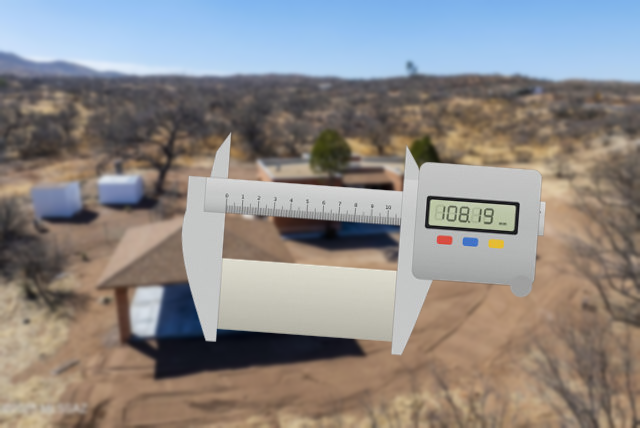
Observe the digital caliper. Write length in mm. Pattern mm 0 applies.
mm 108.19
